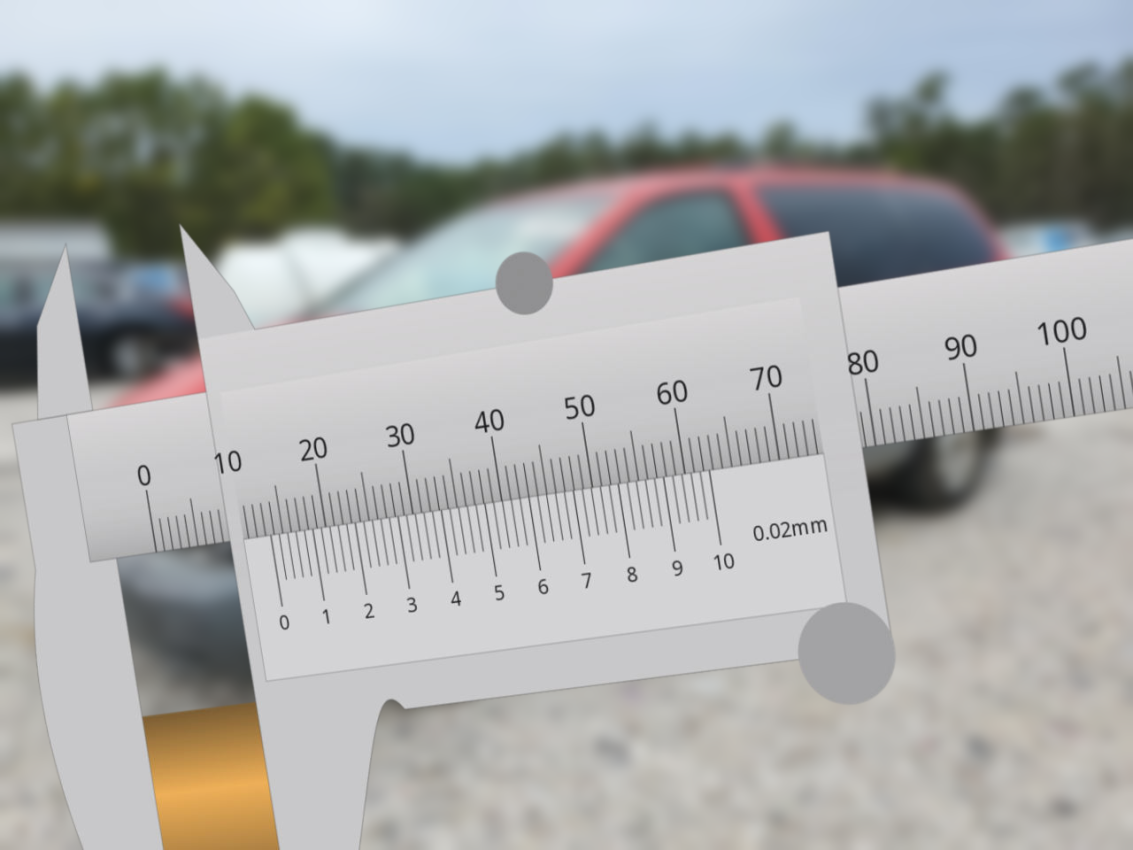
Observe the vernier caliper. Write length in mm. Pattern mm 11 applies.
mm 13.6
